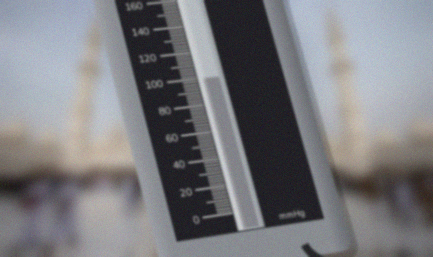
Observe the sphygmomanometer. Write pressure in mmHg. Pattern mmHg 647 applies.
mmHg 100
